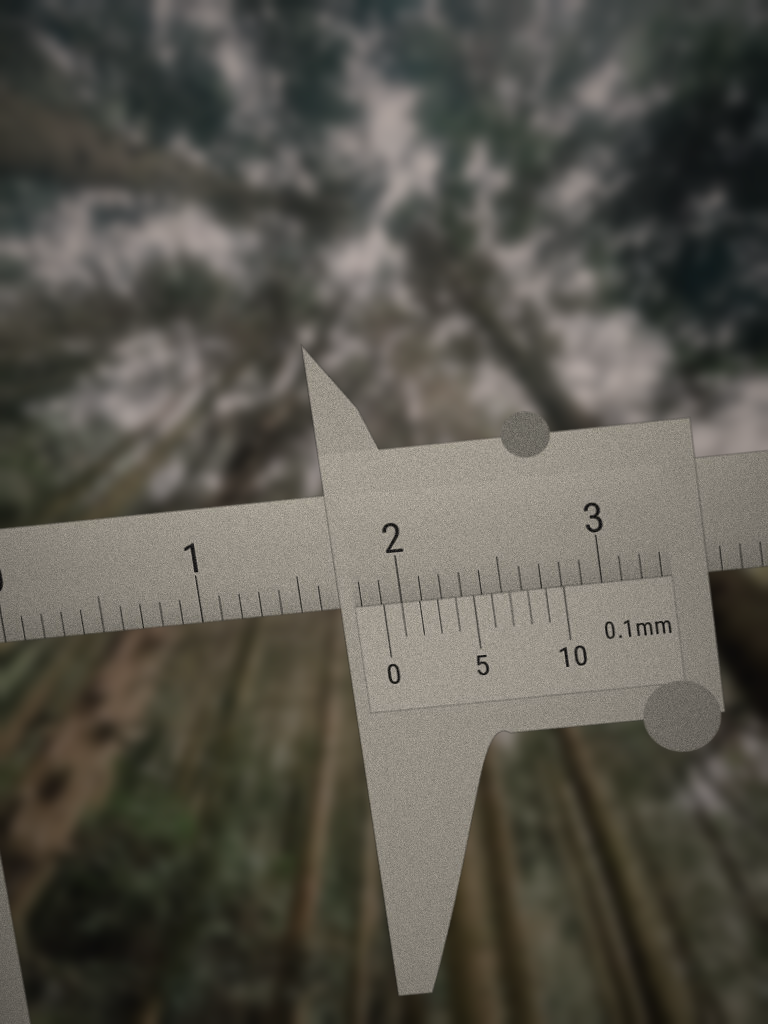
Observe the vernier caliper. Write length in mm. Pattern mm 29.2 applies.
mm 19.1
